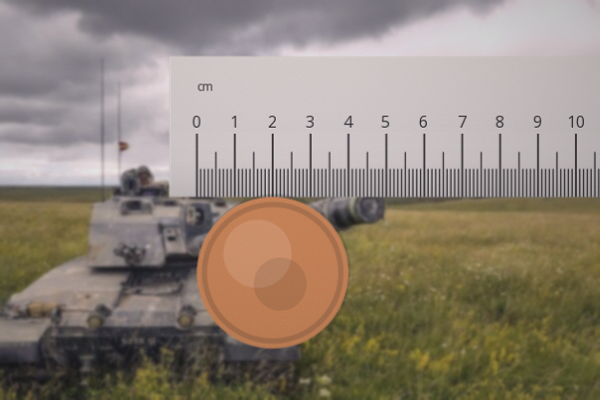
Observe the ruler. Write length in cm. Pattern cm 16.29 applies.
cm 4
